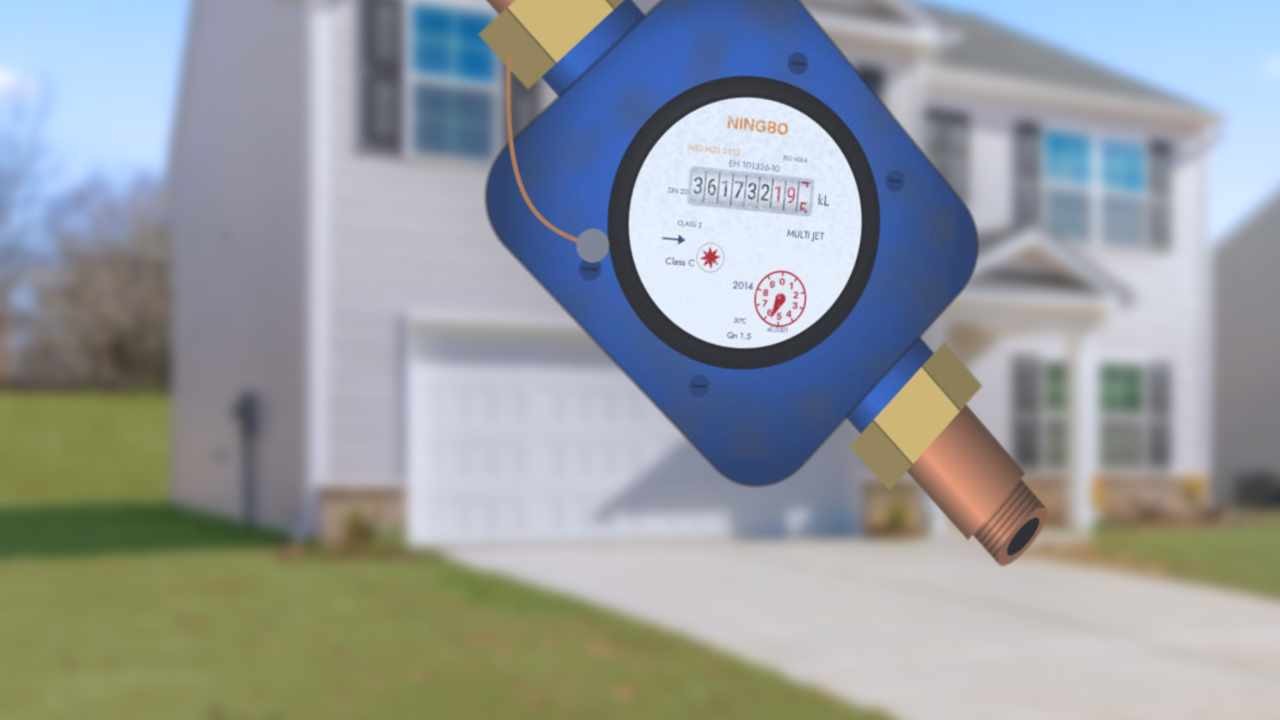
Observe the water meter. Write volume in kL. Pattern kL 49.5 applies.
kL 361732.1945
